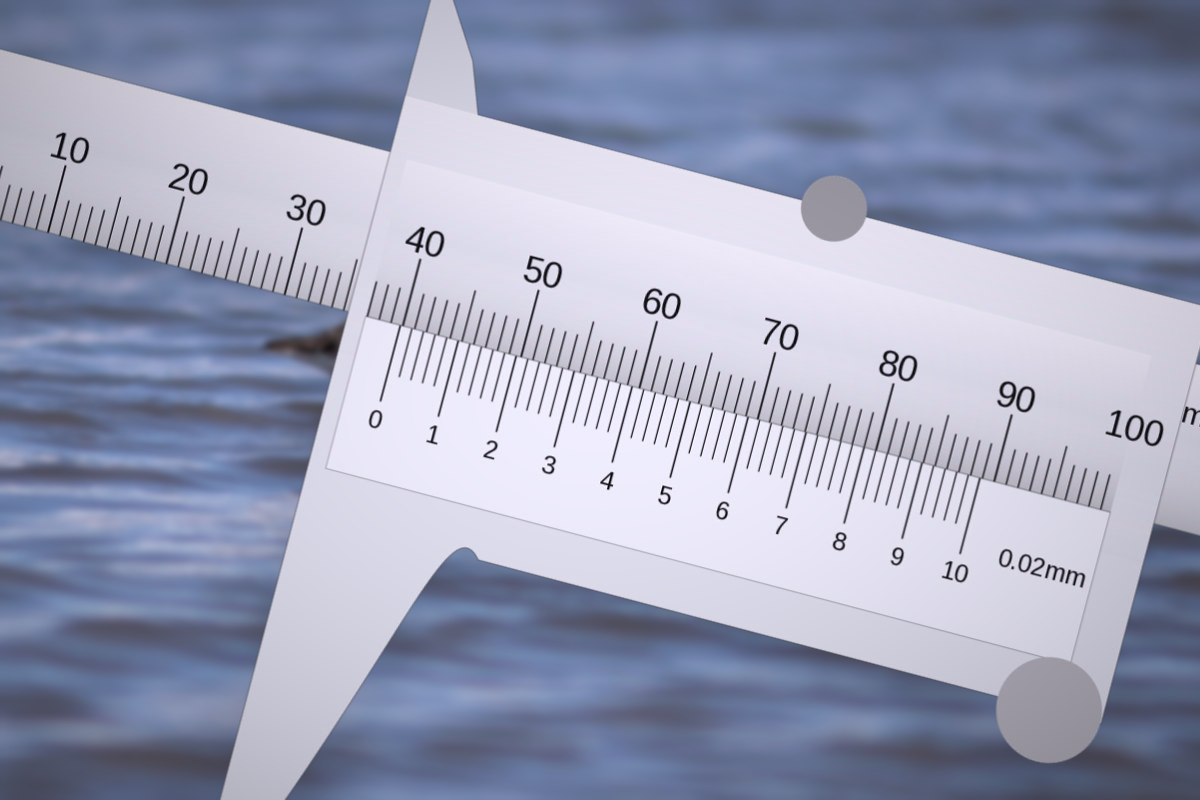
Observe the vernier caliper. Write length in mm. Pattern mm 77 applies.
mm 39.8
